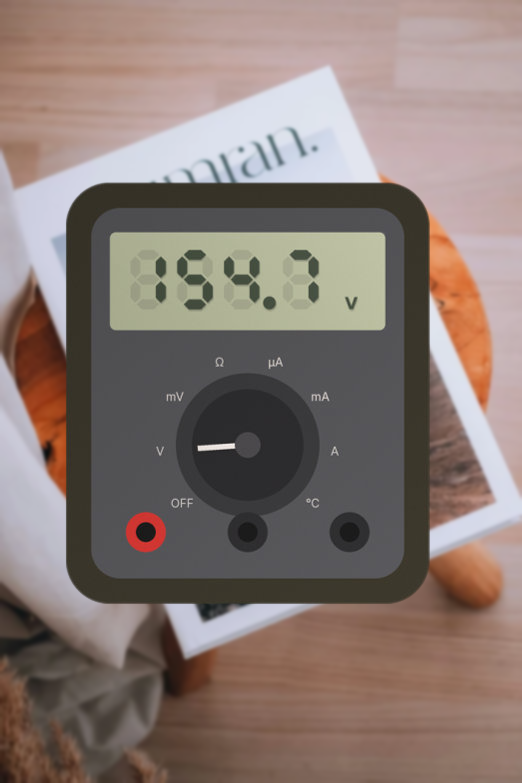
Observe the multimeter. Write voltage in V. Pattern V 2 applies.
V 154.7
